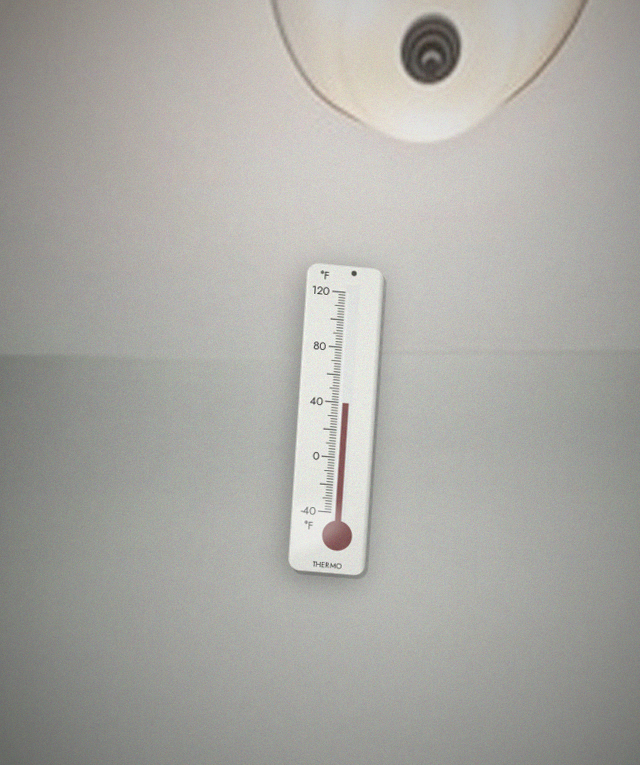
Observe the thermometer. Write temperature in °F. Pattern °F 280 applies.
°F 40
